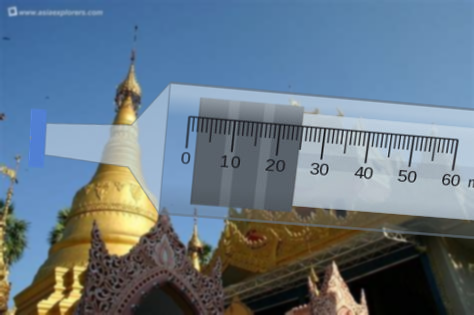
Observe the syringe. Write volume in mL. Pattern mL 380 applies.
mL 2
